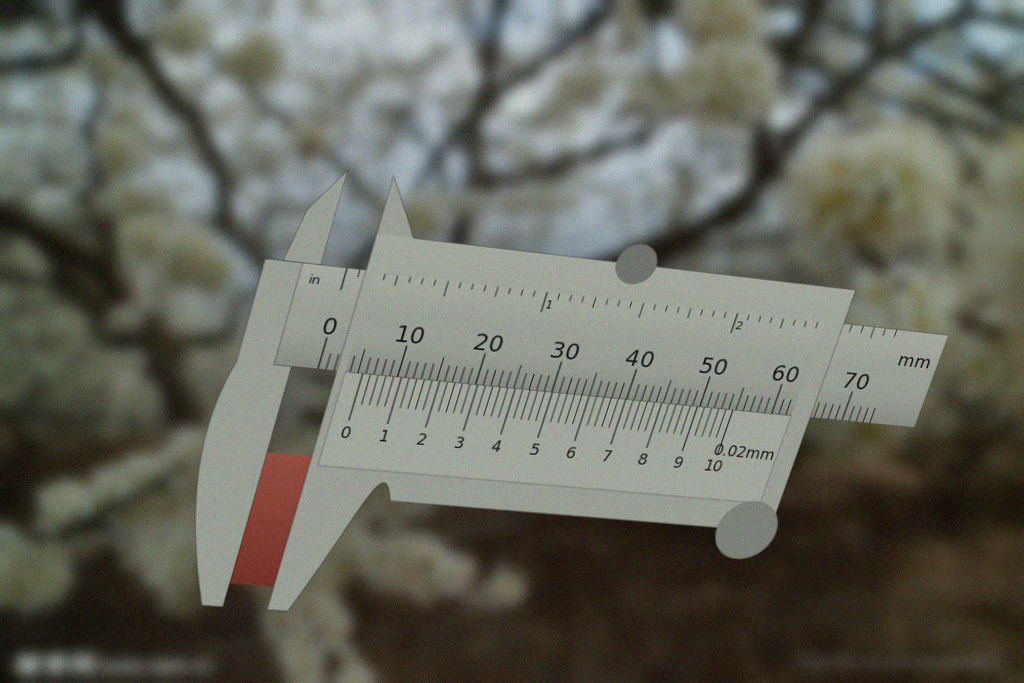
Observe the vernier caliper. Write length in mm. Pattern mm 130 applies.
mm 5.6
